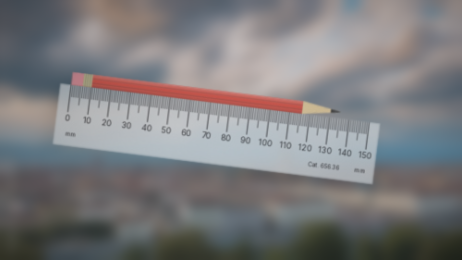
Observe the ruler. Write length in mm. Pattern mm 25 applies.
mm 135
